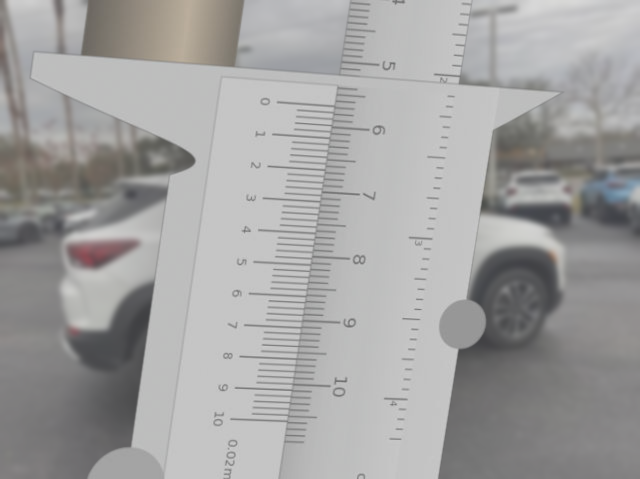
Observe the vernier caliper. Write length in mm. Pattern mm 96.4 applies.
mm 56.8
